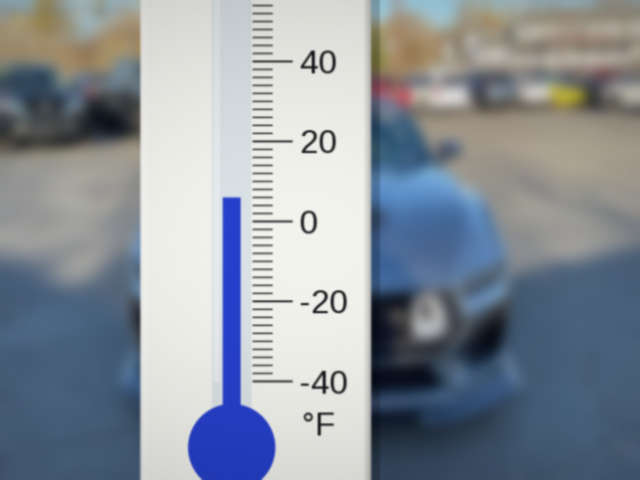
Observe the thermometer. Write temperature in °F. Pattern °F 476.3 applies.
°F 6
